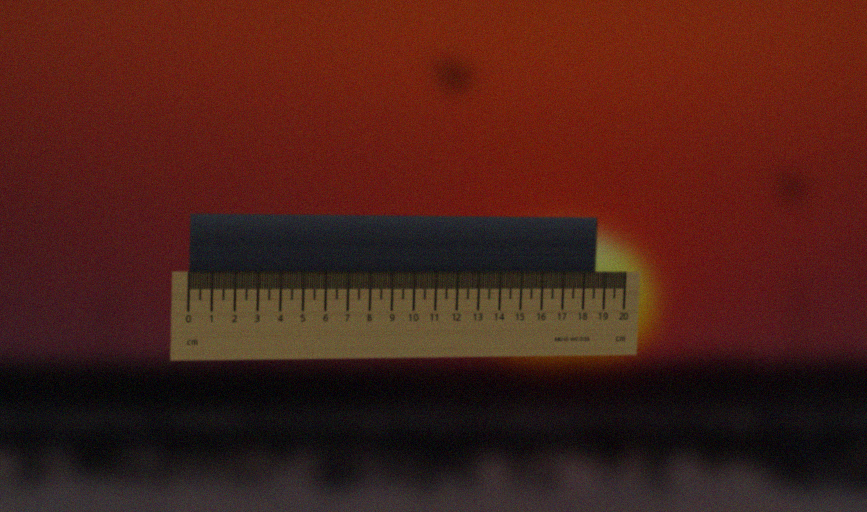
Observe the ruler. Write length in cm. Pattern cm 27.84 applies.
cm 18.5
